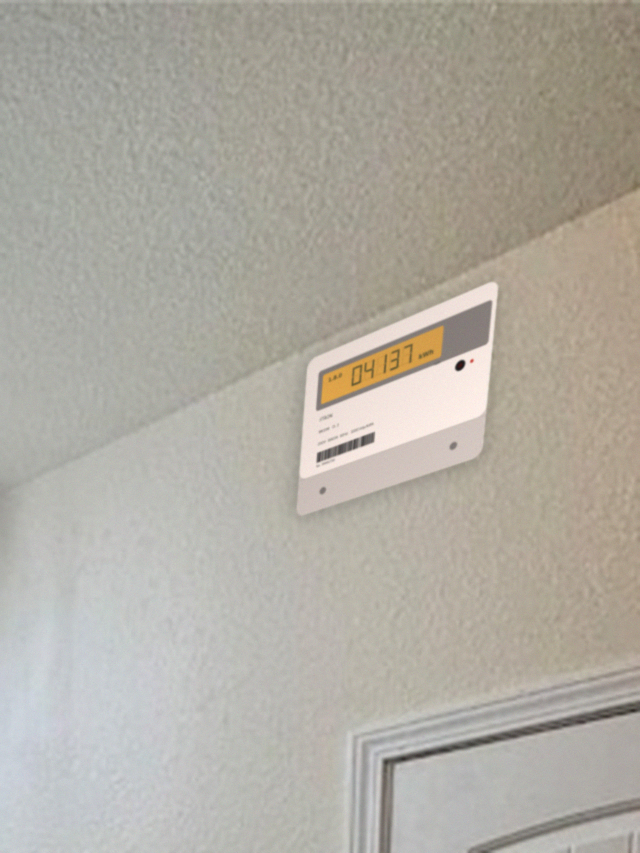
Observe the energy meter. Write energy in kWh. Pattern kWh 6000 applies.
kWh 4137
